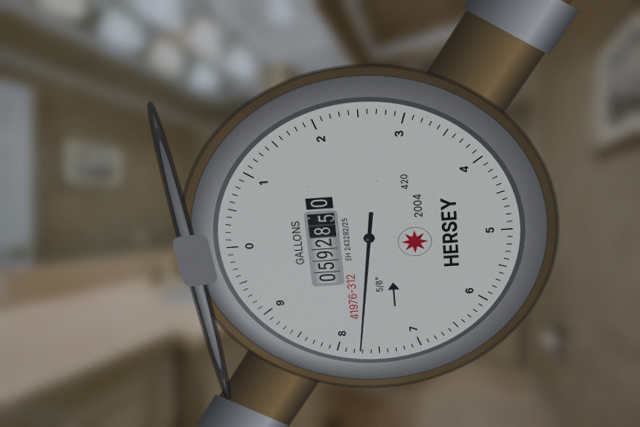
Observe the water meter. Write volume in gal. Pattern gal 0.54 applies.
gal 592847.7
